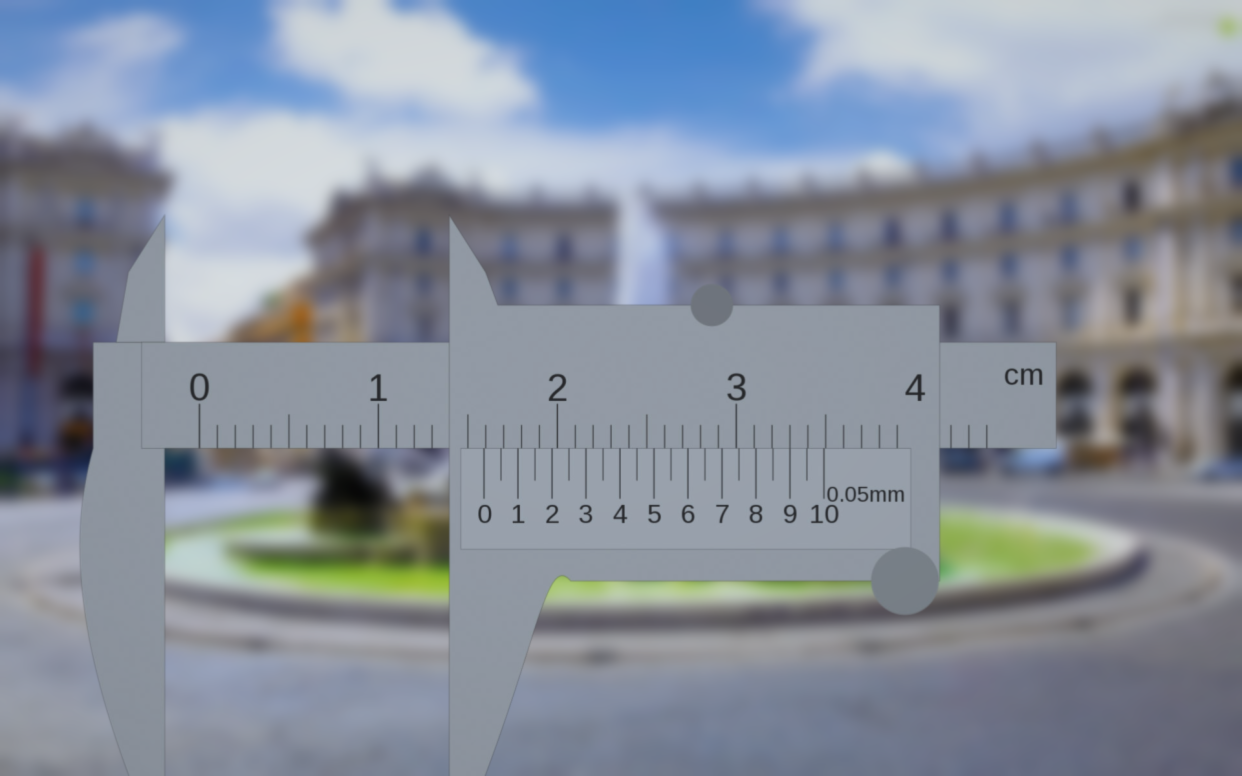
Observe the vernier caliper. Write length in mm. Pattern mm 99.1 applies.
mm 15.9
